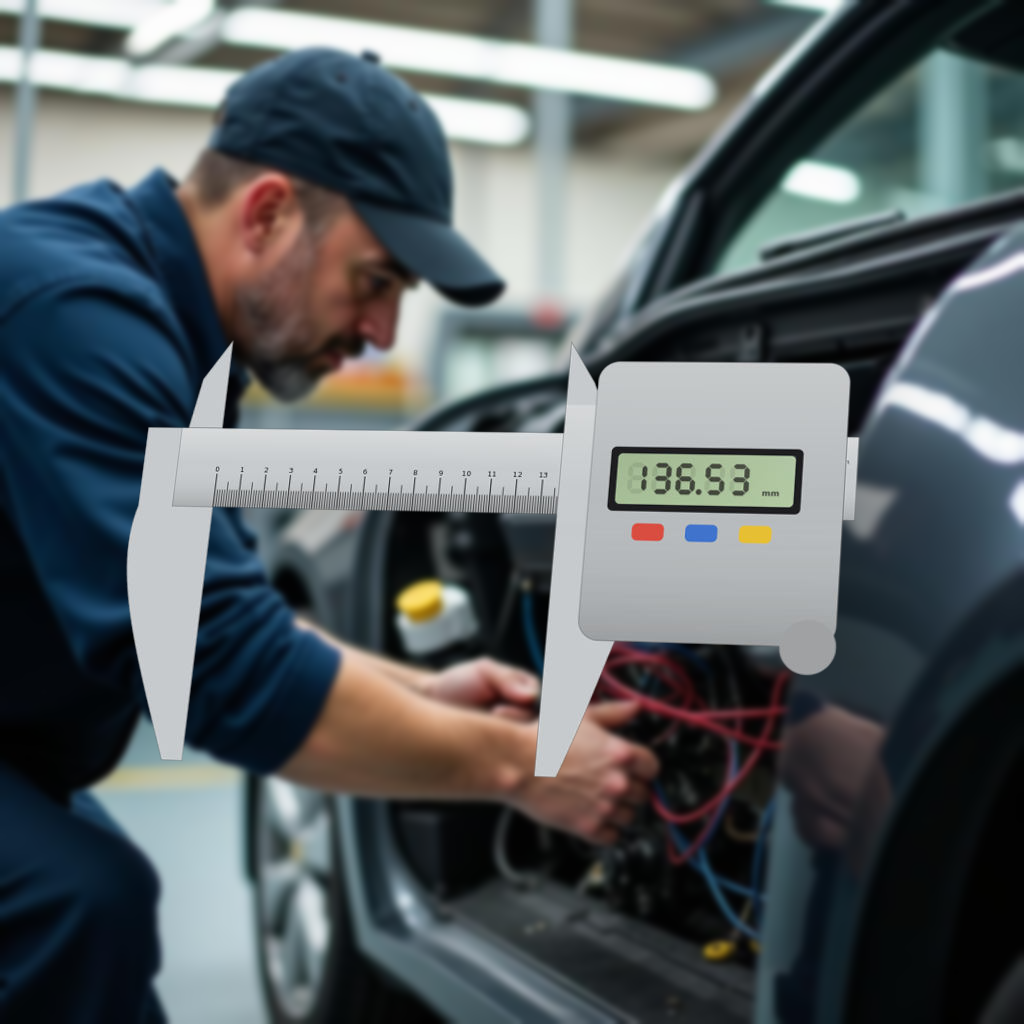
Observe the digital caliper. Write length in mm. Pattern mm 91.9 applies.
mm 136.53
